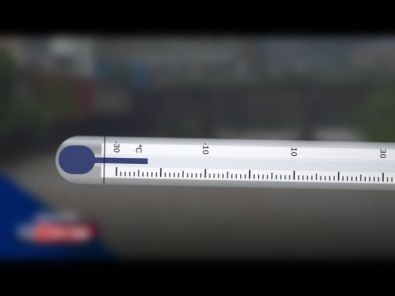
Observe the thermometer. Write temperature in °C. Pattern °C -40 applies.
°C -23
